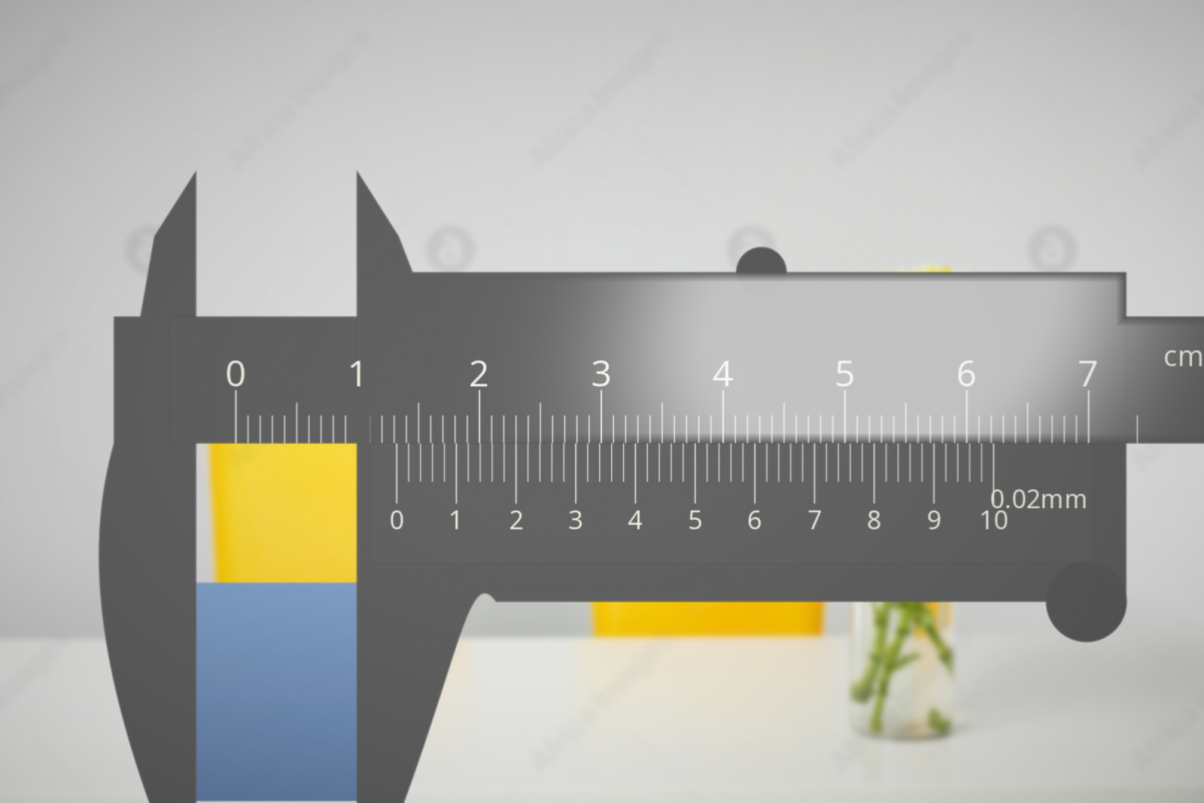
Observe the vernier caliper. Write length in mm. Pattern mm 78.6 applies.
mm 13.2
